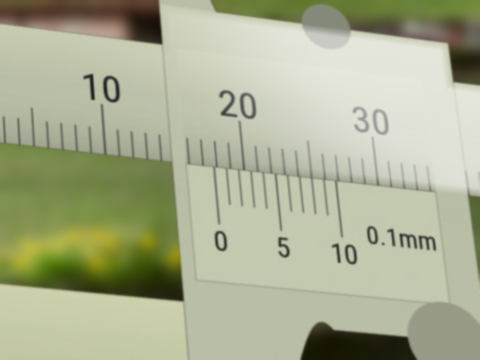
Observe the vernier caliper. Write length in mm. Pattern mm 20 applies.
mm 17.8
